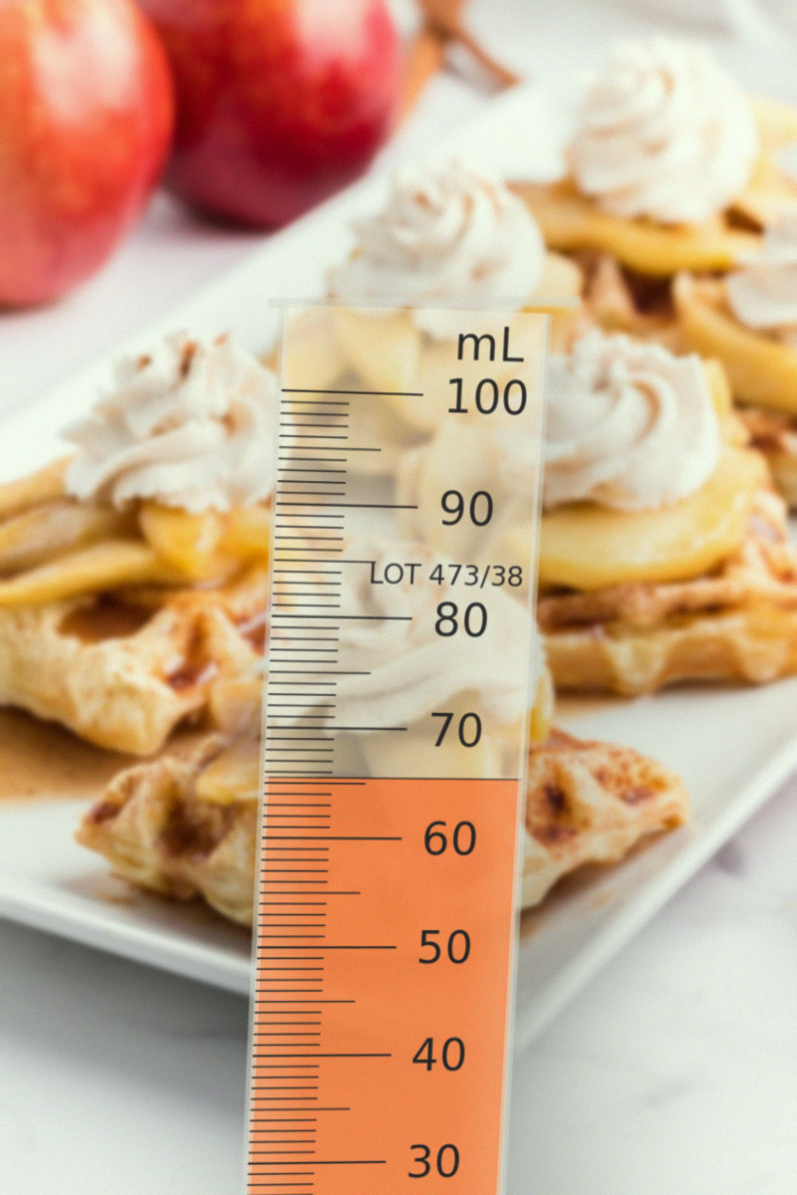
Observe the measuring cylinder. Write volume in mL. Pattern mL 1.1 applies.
mL 65.5
